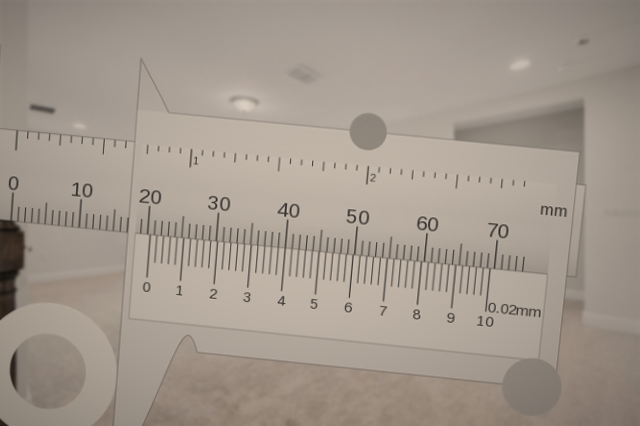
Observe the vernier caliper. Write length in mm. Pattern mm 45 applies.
mm 20.4
